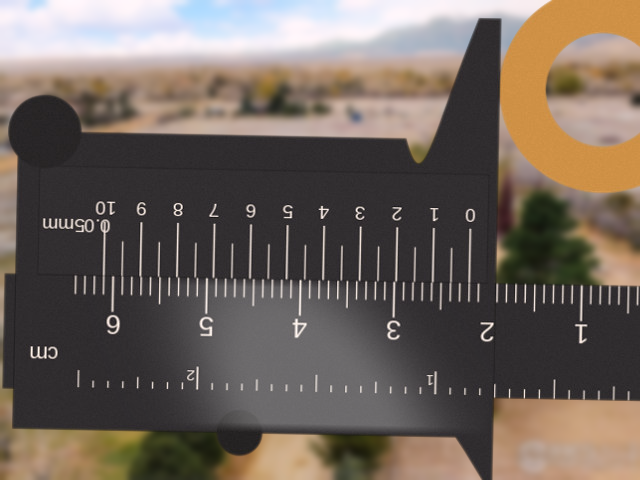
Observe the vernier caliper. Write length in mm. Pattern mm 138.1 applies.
mm 22.0
